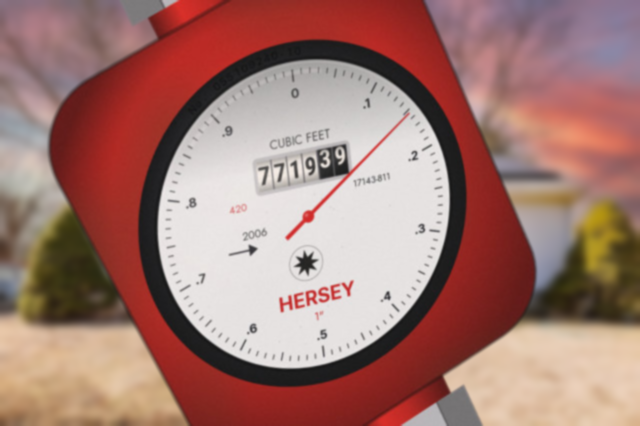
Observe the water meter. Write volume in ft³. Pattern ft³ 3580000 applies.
ft³ 771939.15
